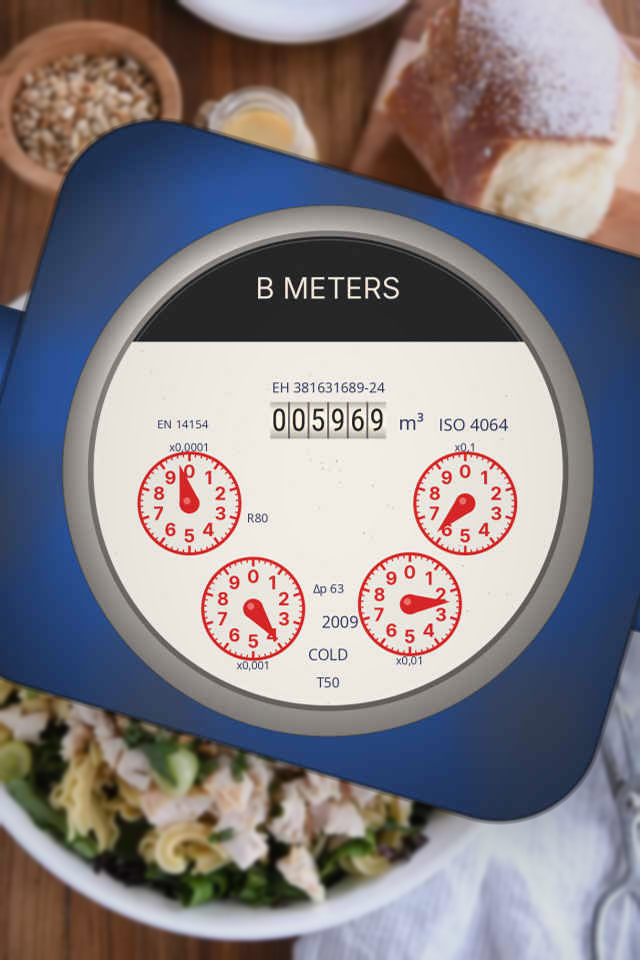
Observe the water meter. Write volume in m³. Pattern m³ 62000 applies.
m³ 5969.6239
